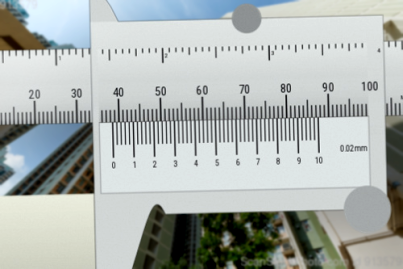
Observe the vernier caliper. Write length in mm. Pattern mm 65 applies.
mm 38.5
